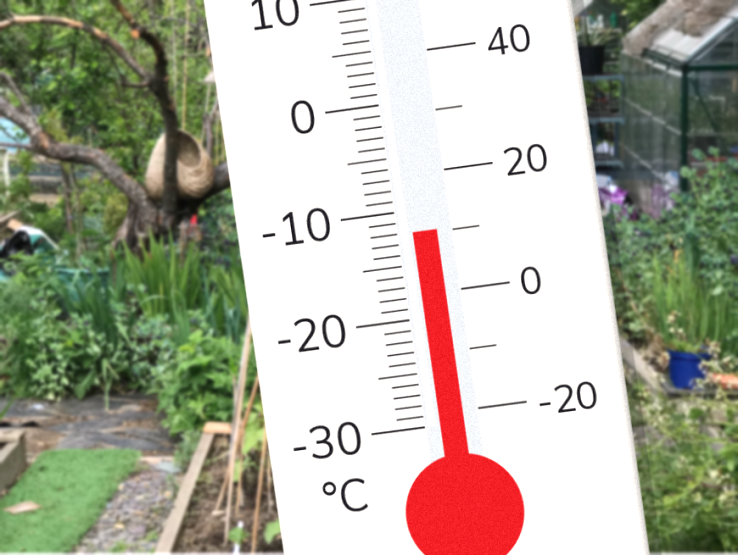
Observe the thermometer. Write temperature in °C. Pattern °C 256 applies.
°C -12
